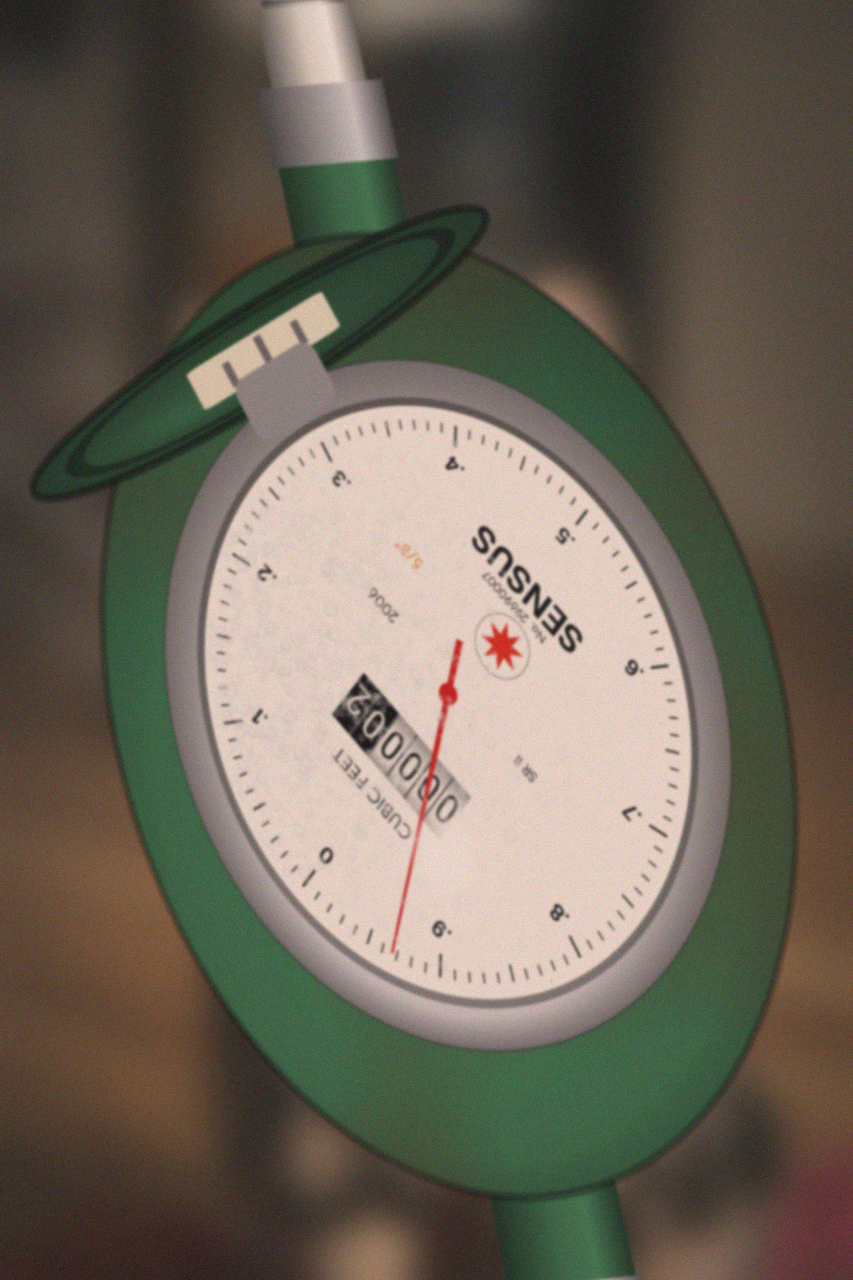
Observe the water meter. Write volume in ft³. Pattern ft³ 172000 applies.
ft³ 1.93
